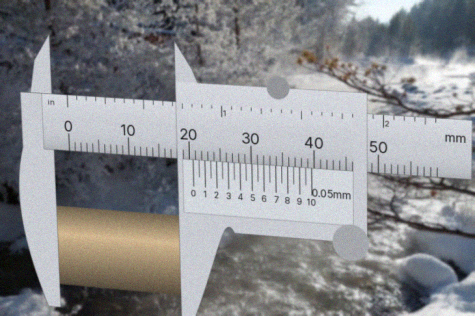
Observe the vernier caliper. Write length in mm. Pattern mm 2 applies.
mm 20.6
